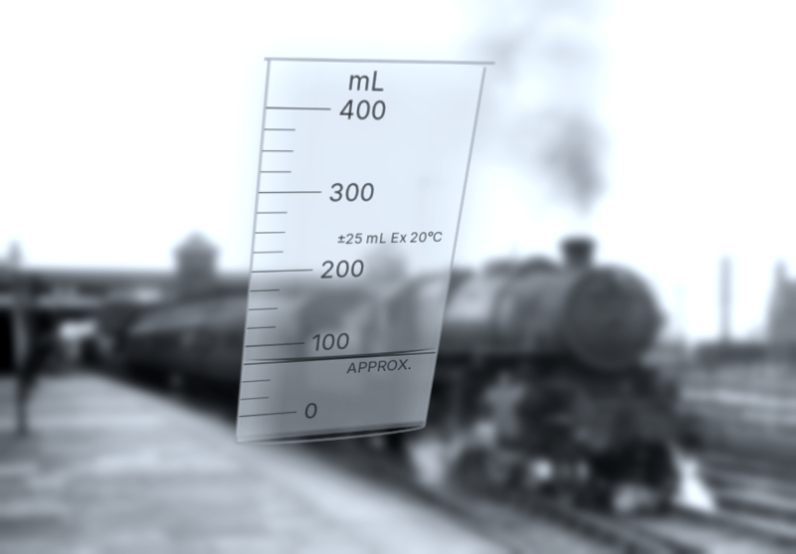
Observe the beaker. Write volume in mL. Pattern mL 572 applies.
mL 75
